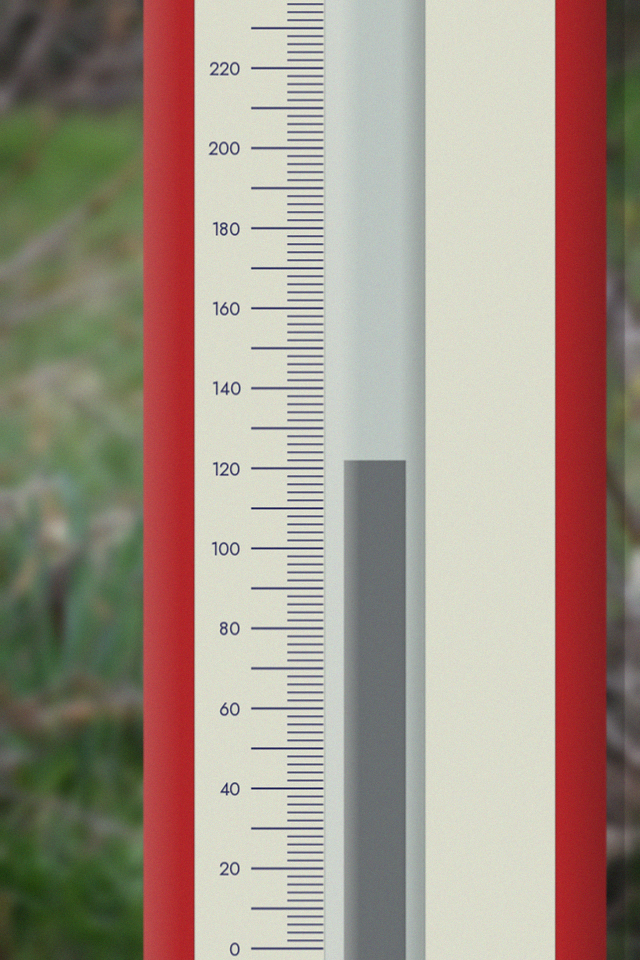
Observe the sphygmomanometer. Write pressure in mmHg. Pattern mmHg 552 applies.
mmHg 122
